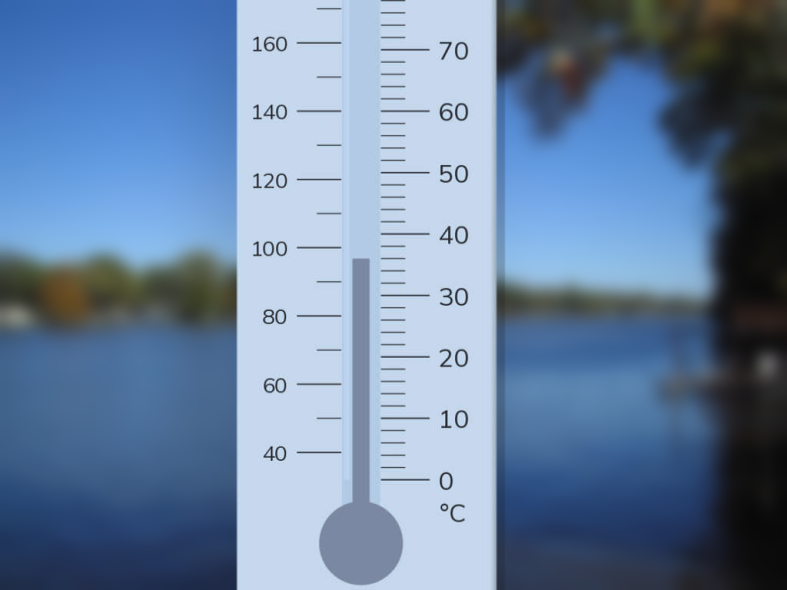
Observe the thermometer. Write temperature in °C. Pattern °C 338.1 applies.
°C 36
